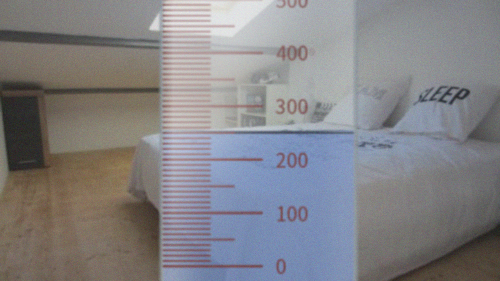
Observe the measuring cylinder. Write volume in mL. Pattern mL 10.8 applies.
mL 250
